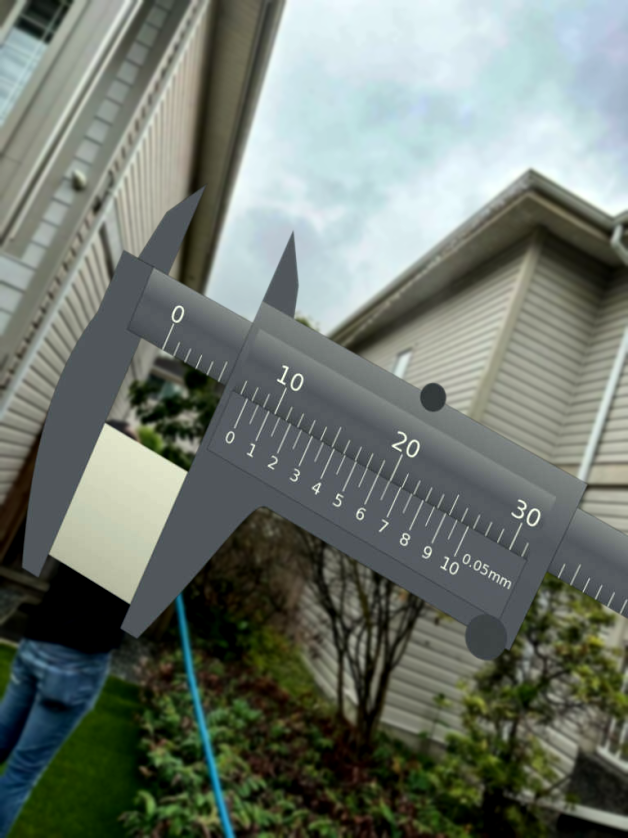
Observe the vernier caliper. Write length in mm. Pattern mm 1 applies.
mm 7.6
